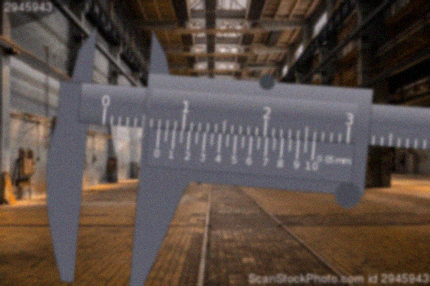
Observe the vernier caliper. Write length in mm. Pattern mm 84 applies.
mm 7.0
